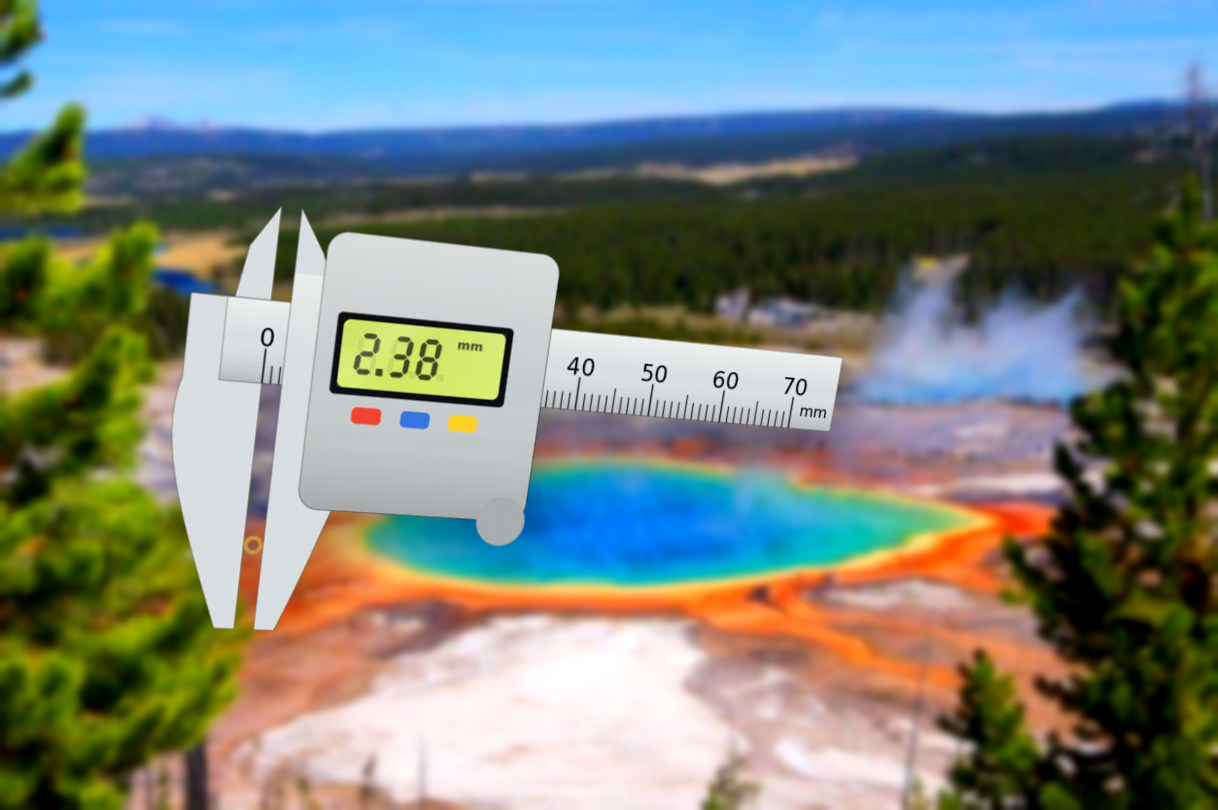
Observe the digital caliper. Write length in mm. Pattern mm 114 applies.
mm 2.38
